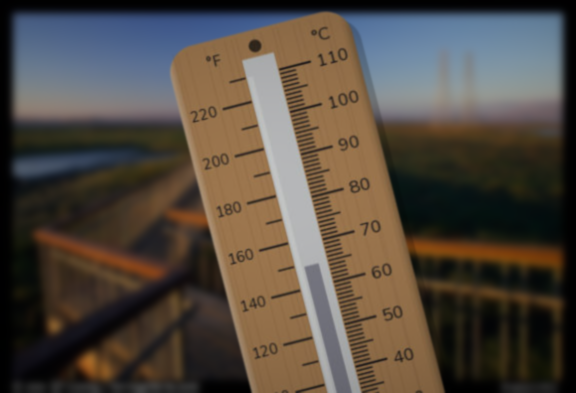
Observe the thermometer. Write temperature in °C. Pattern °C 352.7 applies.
°C 65
